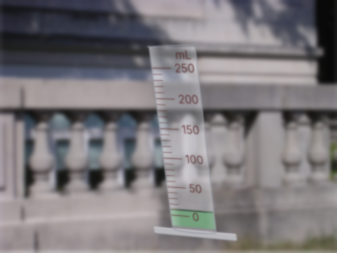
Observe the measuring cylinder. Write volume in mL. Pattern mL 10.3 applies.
mL 10
